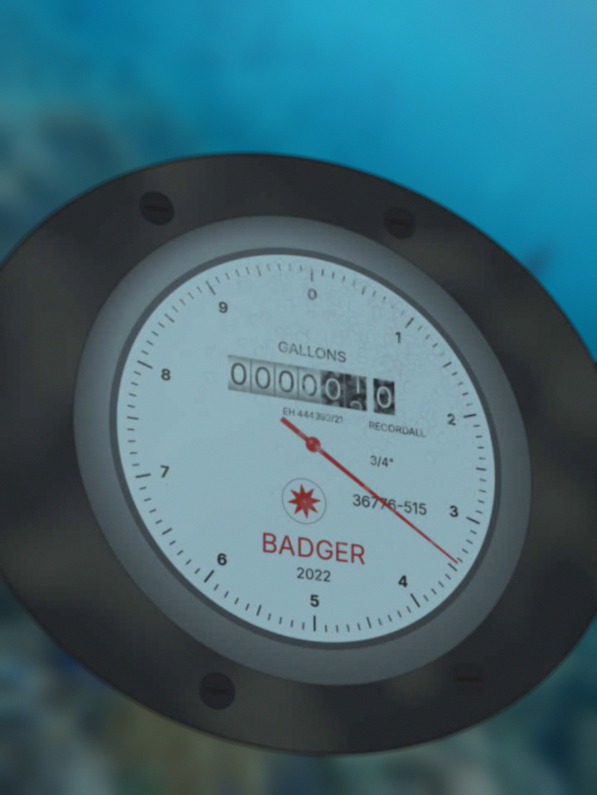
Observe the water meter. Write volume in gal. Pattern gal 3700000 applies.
gal 13.4
